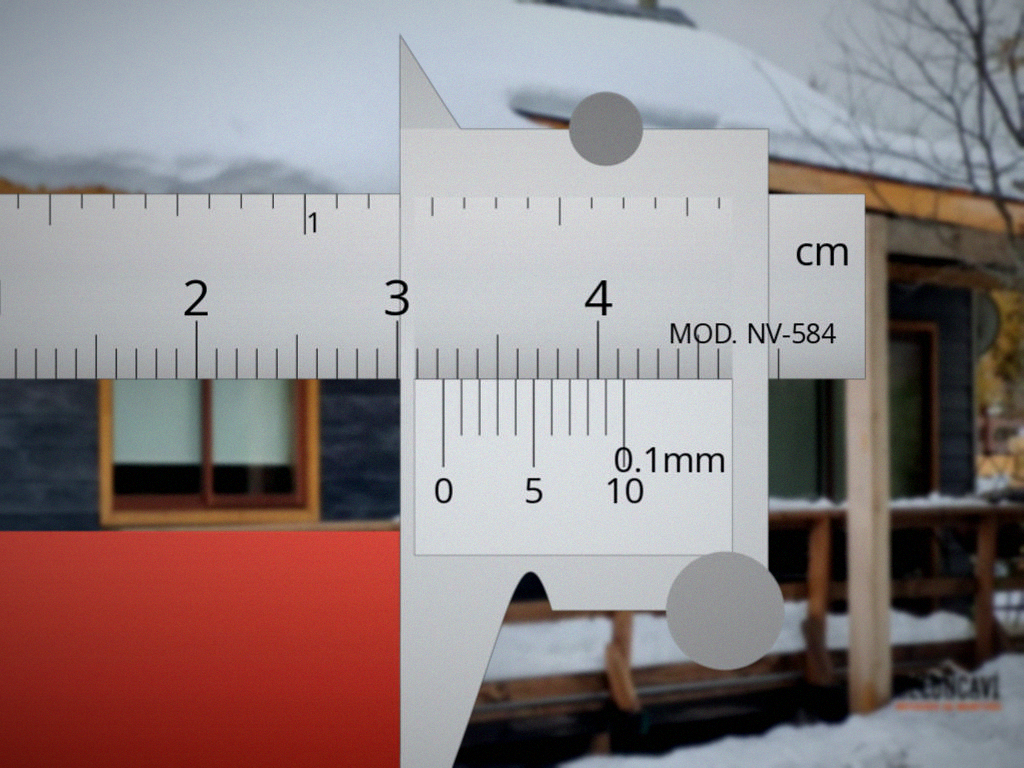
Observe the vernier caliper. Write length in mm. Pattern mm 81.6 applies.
mm 32.3
